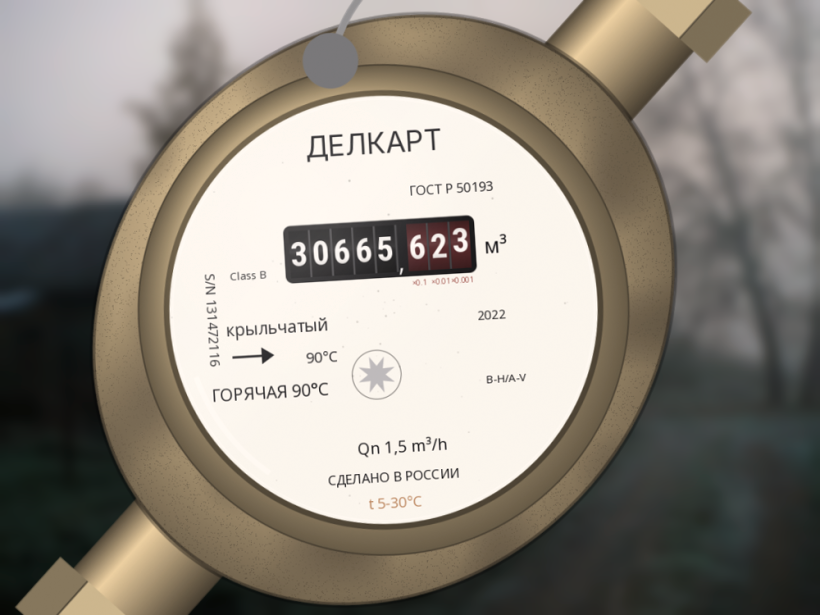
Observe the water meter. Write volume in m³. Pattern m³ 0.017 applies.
m³ 30665.623
